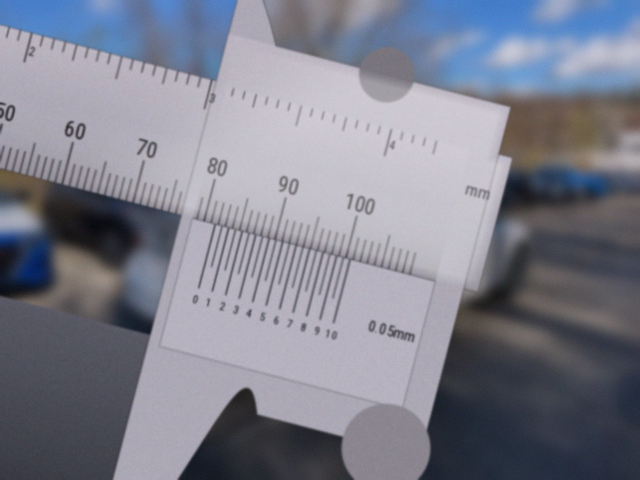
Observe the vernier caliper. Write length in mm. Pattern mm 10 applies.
mm 81.6
